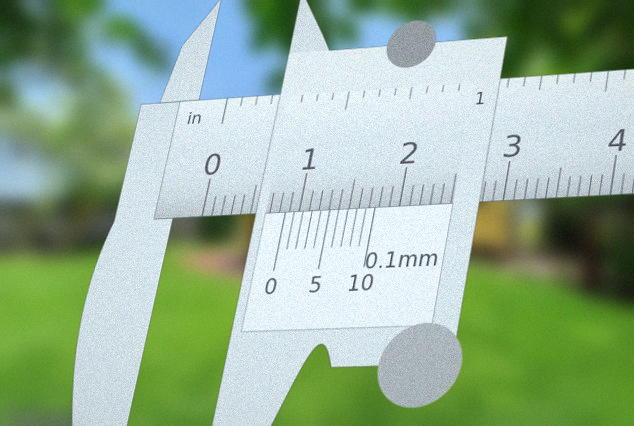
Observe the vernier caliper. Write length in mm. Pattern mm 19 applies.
mm 8.6
